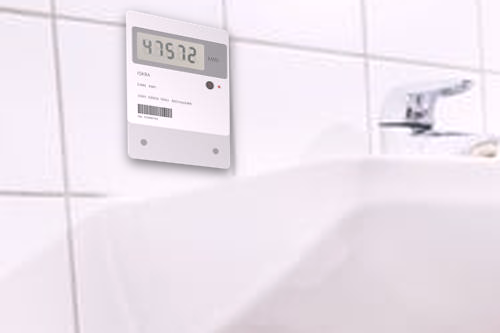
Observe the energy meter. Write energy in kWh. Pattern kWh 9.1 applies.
kWh 47572
